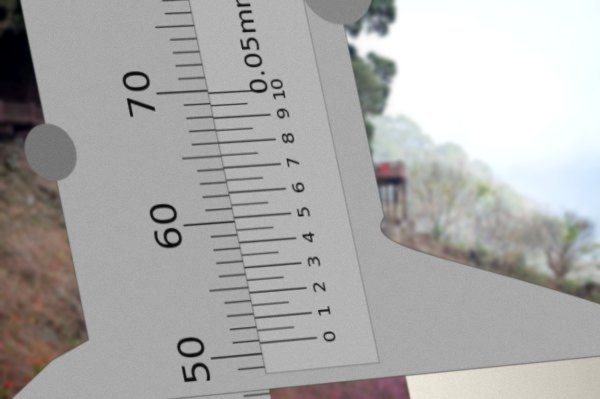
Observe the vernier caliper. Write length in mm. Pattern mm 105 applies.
mm 50.8
